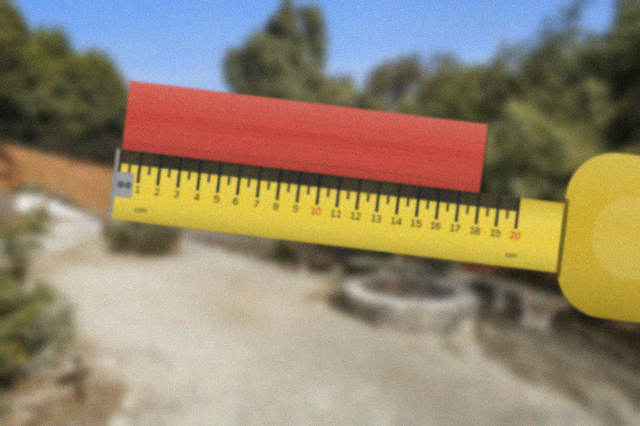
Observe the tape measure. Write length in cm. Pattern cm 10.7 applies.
cm 18
